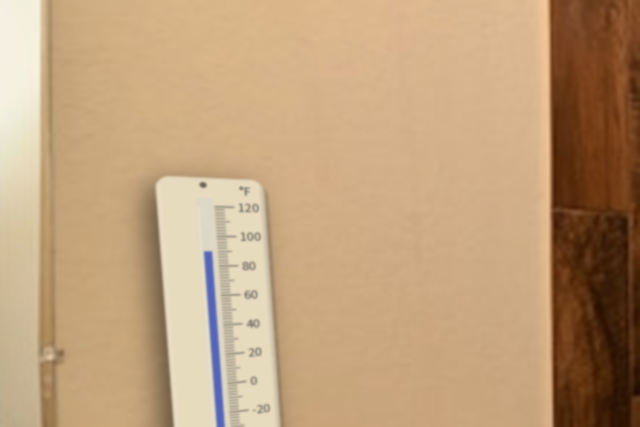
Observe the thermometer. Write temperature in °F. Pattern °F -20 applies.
°F 90
